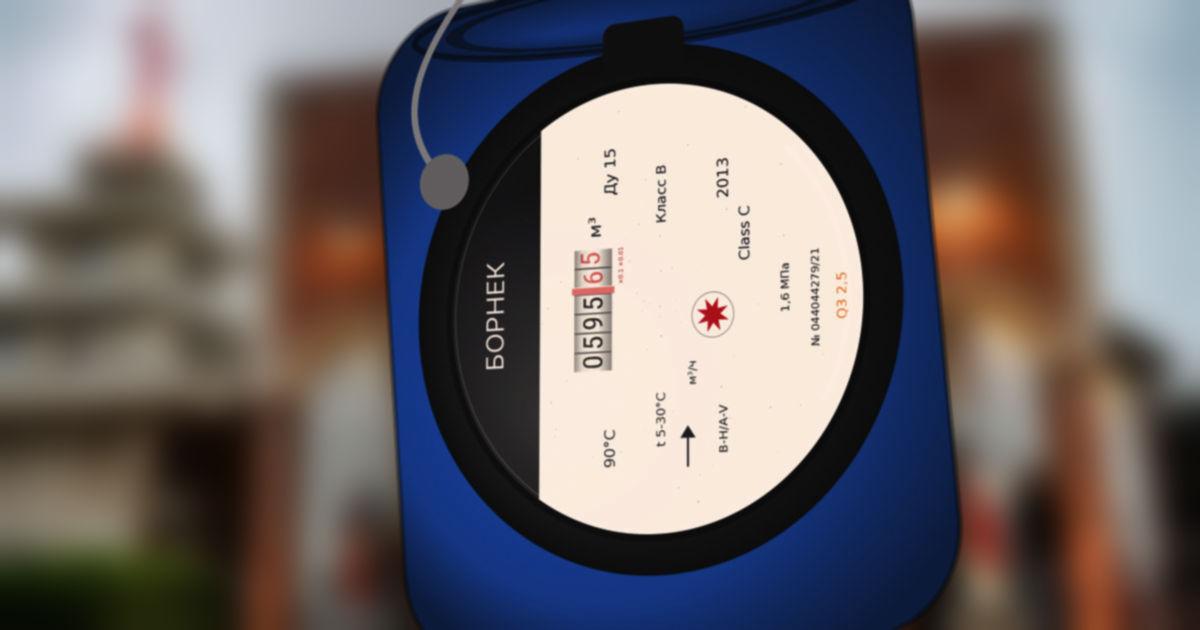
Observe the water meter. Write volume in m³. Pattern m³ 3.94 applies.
m³ 595.65
